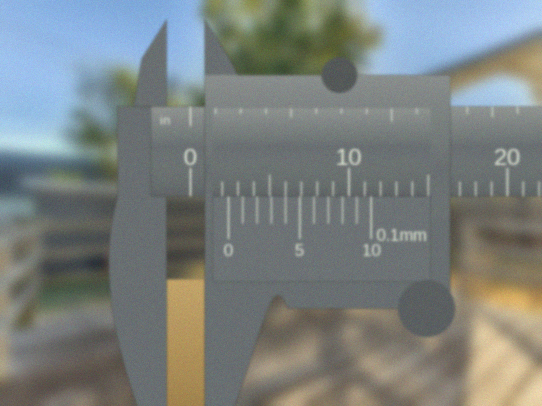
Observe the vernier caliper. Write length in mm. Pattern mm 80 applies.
mm 2.4
